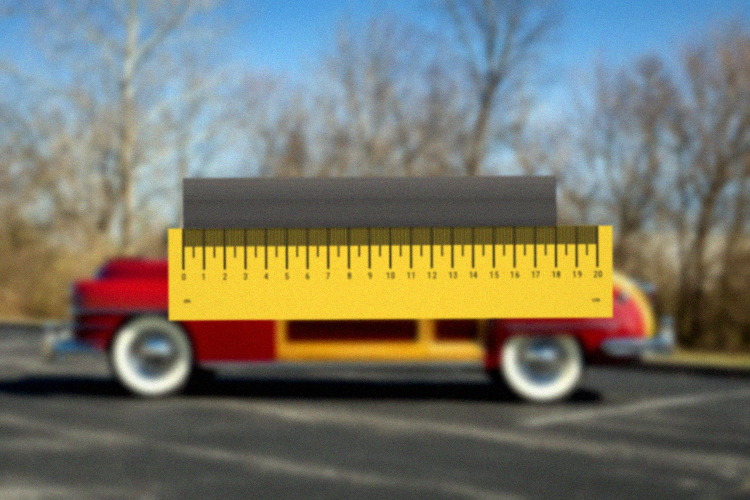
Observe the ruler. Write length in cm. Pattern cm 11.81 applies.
cm 18
